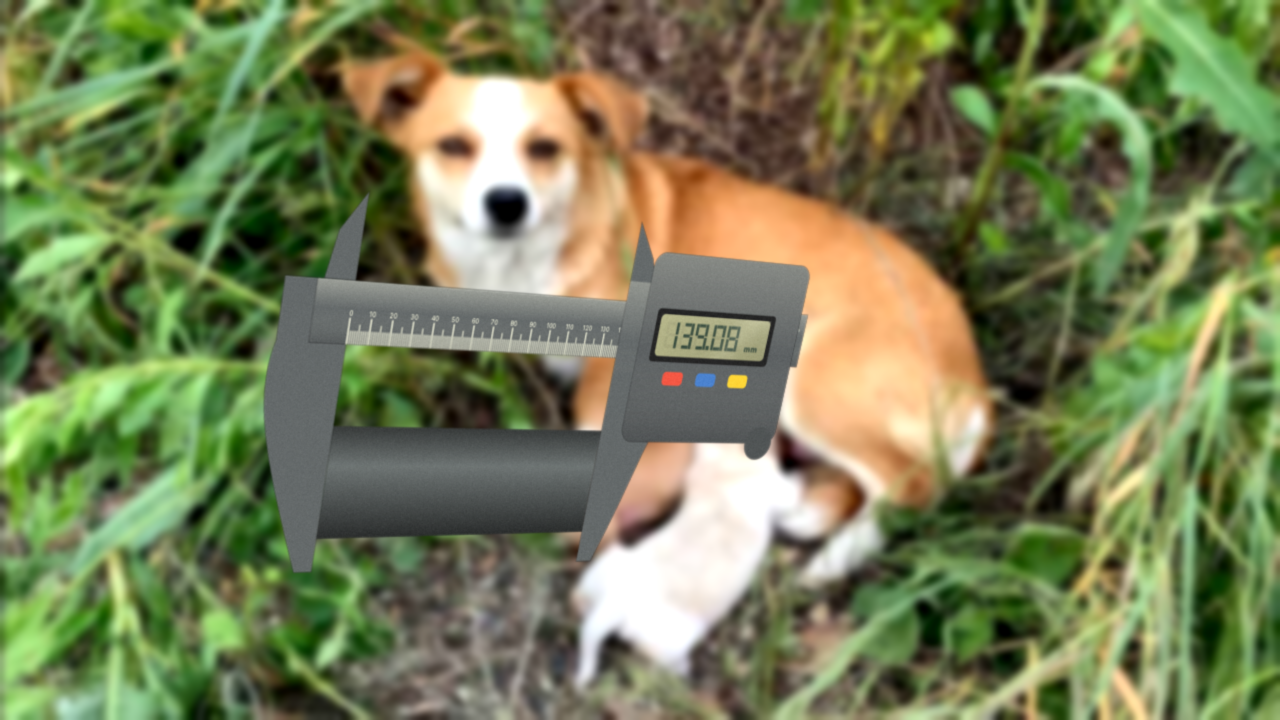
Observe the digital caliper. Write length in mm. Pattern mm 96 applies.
mm 139.08
